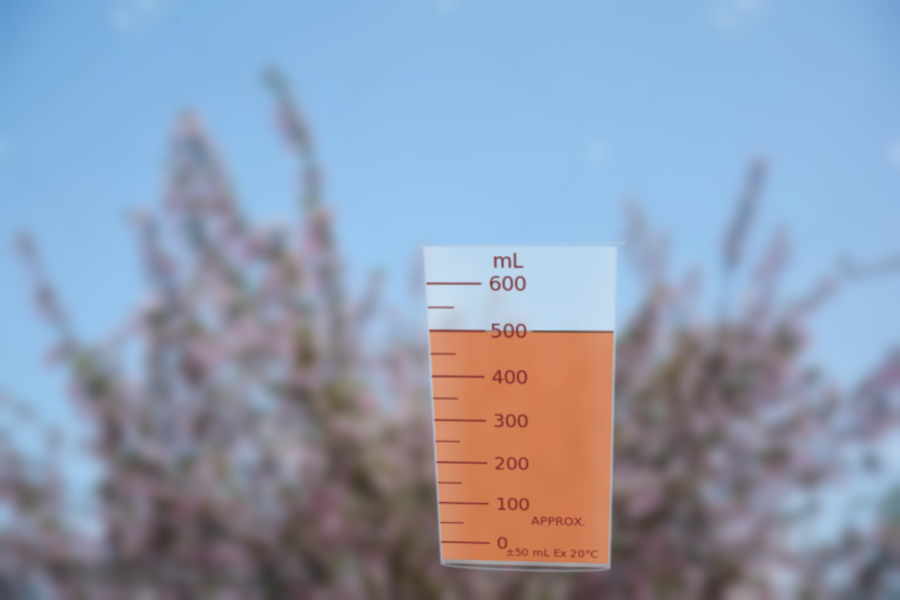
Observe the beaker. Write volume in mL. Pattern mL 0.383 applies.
mL 500
